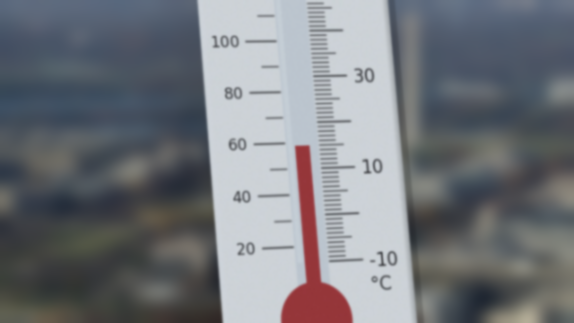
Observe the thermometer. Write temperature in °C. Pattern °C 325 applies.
°C 15
